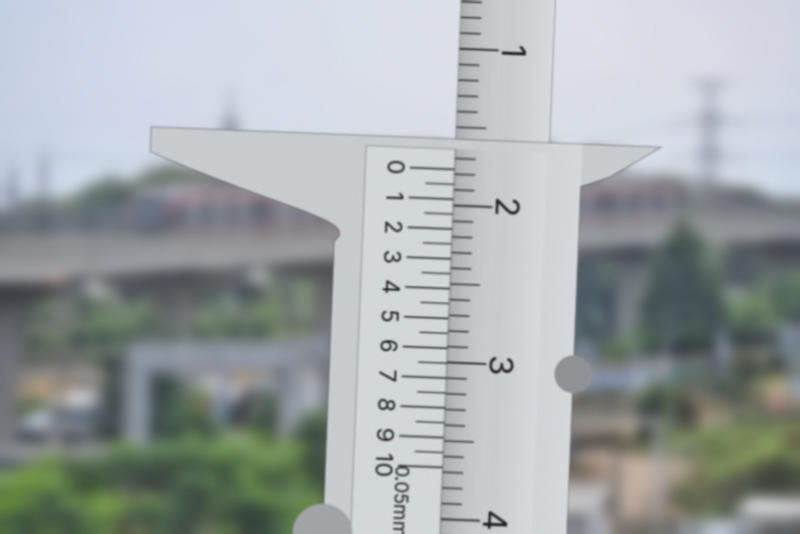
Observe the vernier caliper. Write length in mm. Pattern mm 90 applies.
mm 17.7
